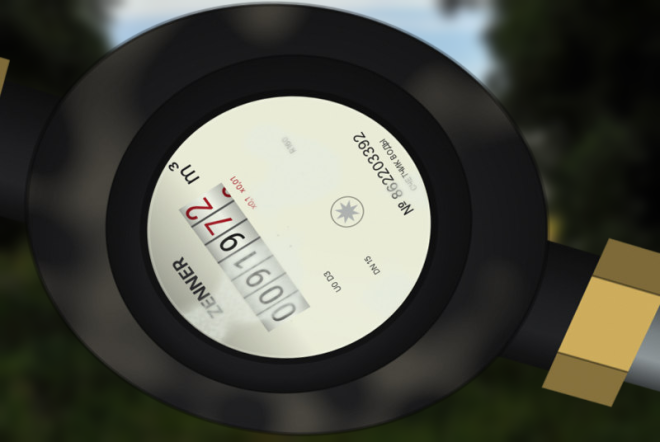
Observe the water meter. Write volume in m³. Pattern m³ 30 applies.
m³ 919.72
